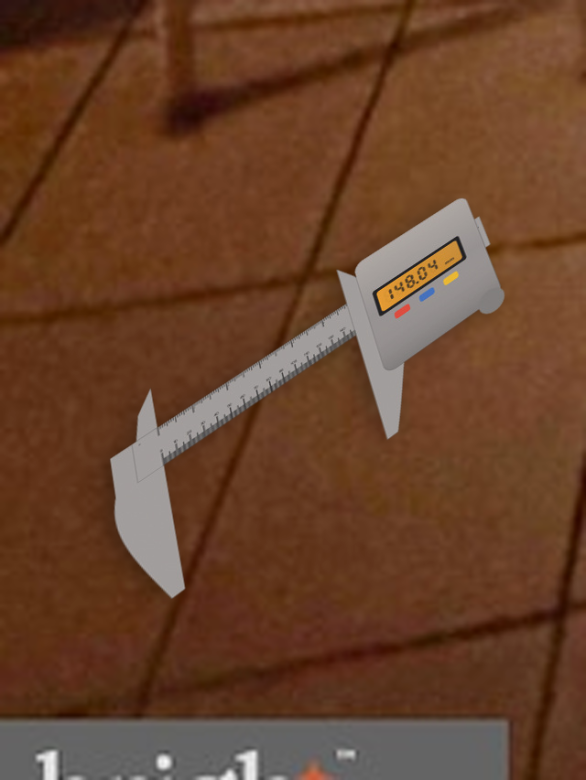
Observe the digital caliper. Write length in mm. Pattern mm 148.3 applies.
mm 148.04
